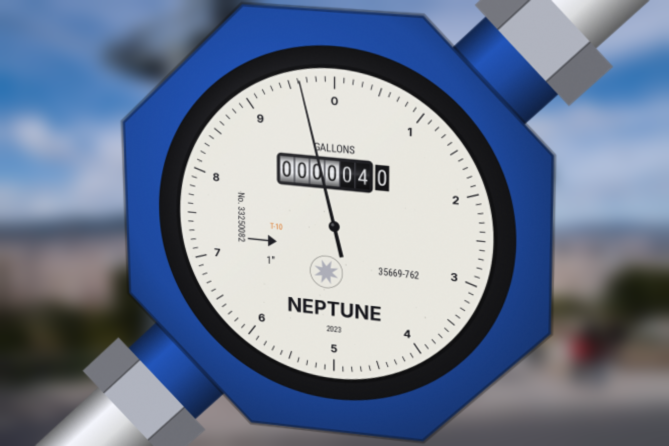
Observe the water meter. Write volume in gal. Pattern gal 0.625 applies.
gal 39.6
